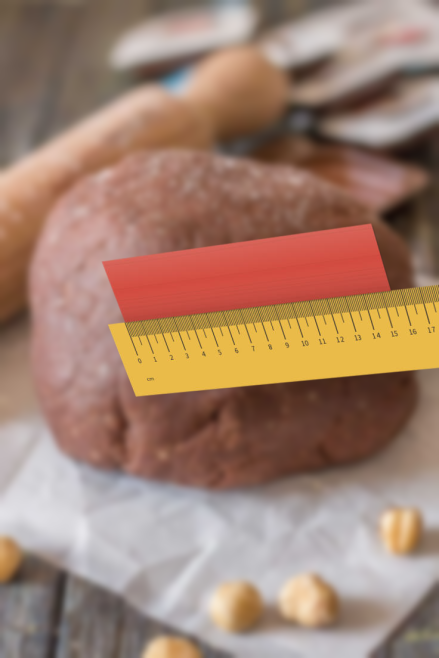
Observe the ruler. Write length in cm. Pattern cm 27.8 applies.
cm 15.5
